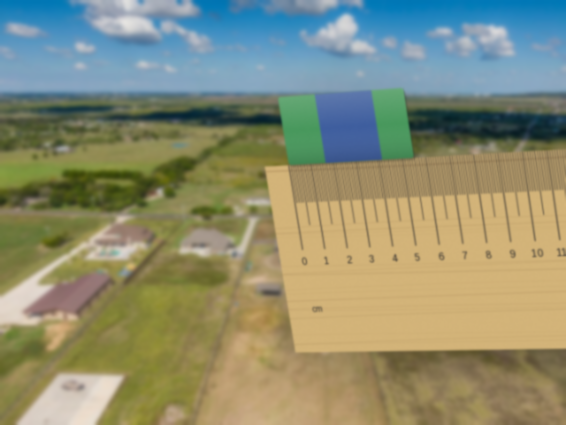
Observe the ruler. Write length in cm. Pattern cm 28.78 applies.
cm 5.5
